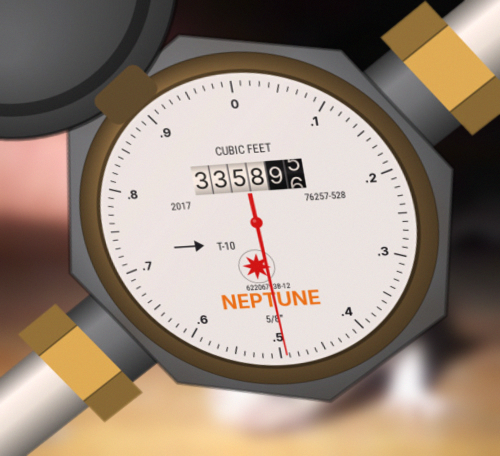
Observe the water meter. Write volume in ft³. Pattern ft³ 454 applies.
ft³ 335895.49
